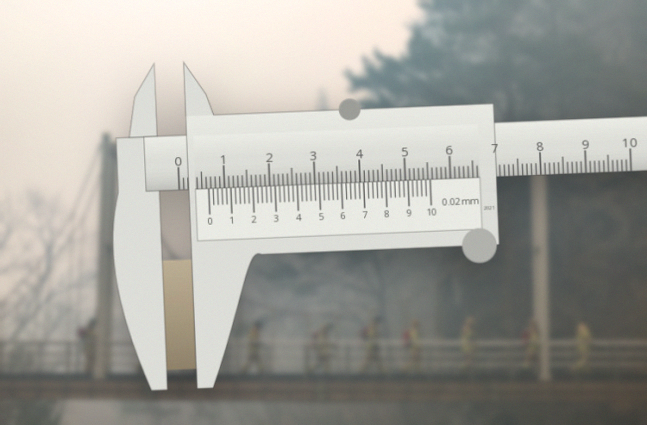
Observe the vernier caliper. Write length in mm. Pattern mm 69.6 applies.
mm 6.5
